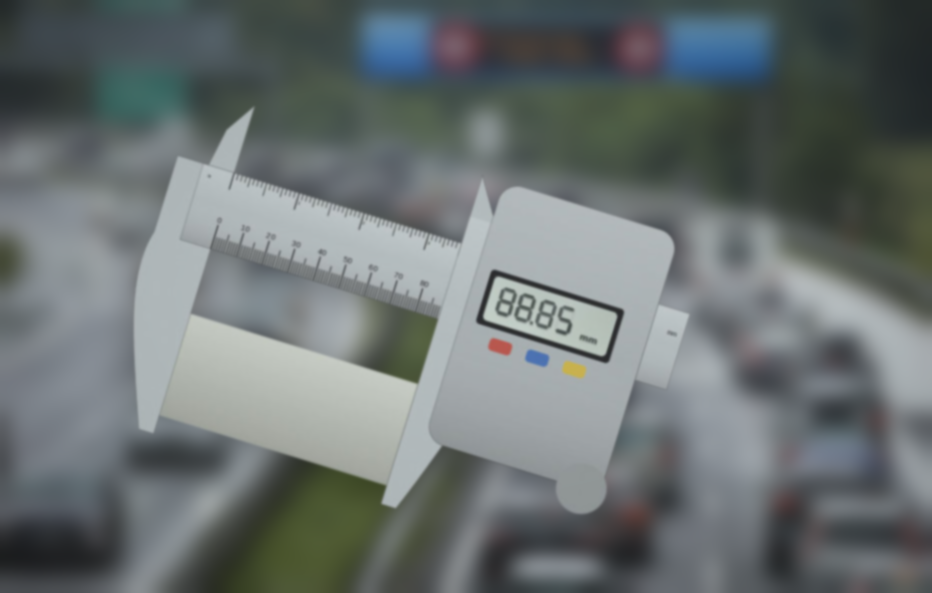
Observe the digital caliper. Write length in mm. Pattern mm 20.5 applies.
mm 88.85
